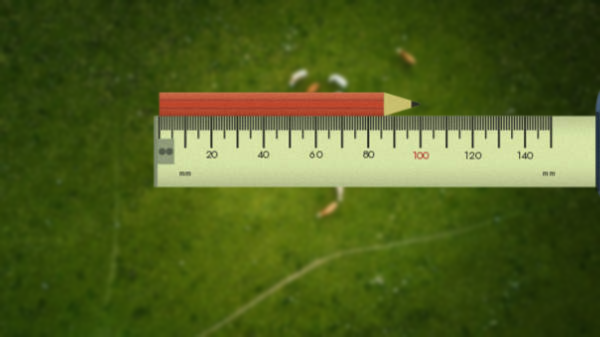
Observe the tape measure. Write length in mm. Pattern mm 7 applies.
mm 100
